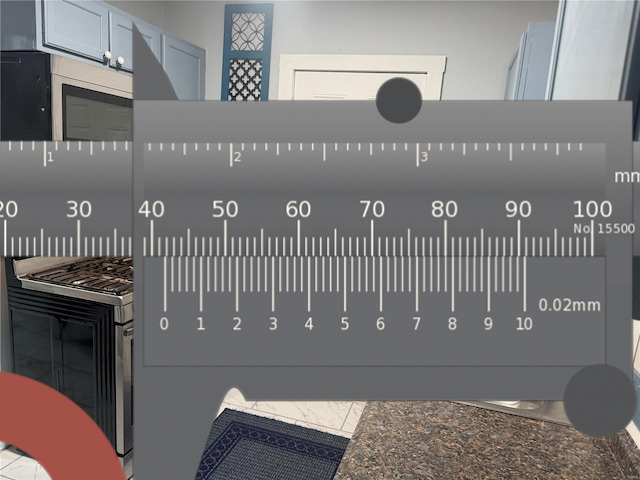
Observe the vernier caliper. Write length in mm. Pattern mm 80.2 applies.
mm 41.8
